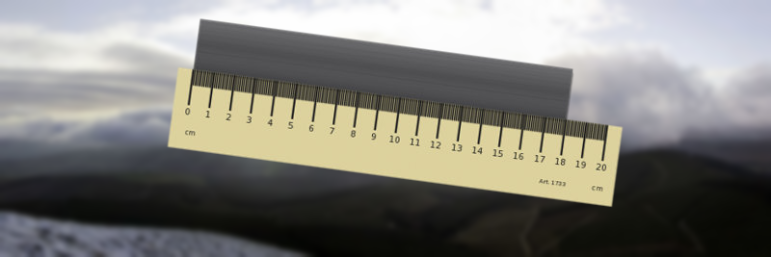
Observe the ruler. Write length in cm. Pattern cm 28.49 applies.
cm 18
